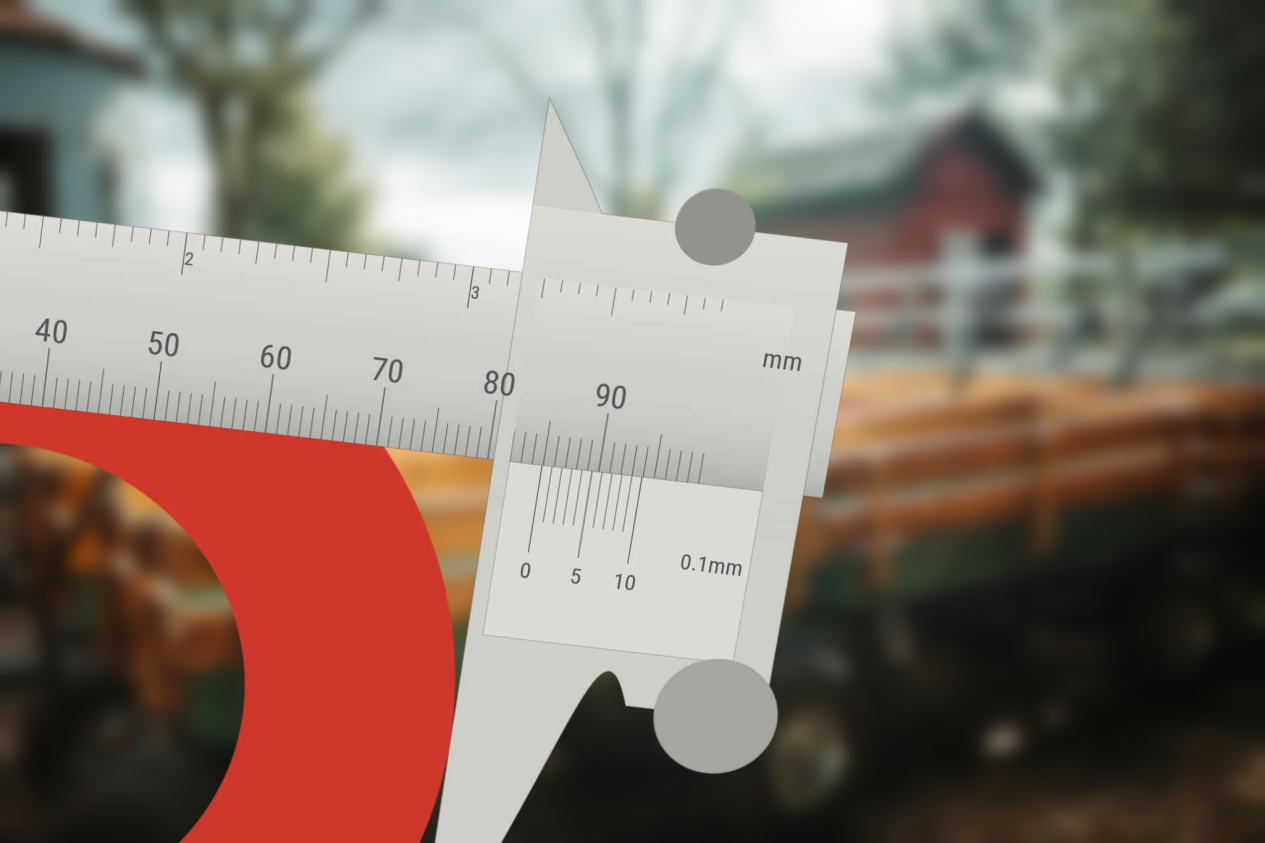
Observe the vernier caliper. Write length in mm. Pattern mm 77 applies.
mm 84.9
